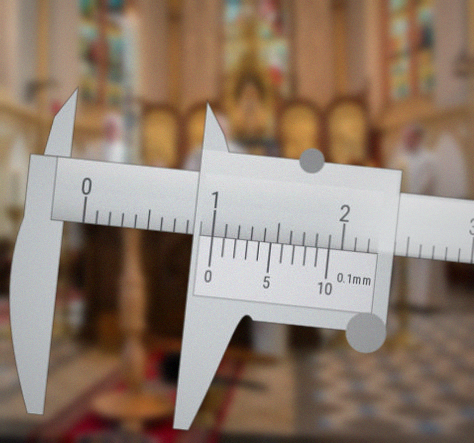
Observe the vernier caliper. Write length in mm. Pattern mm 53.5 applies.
mm 10.0
